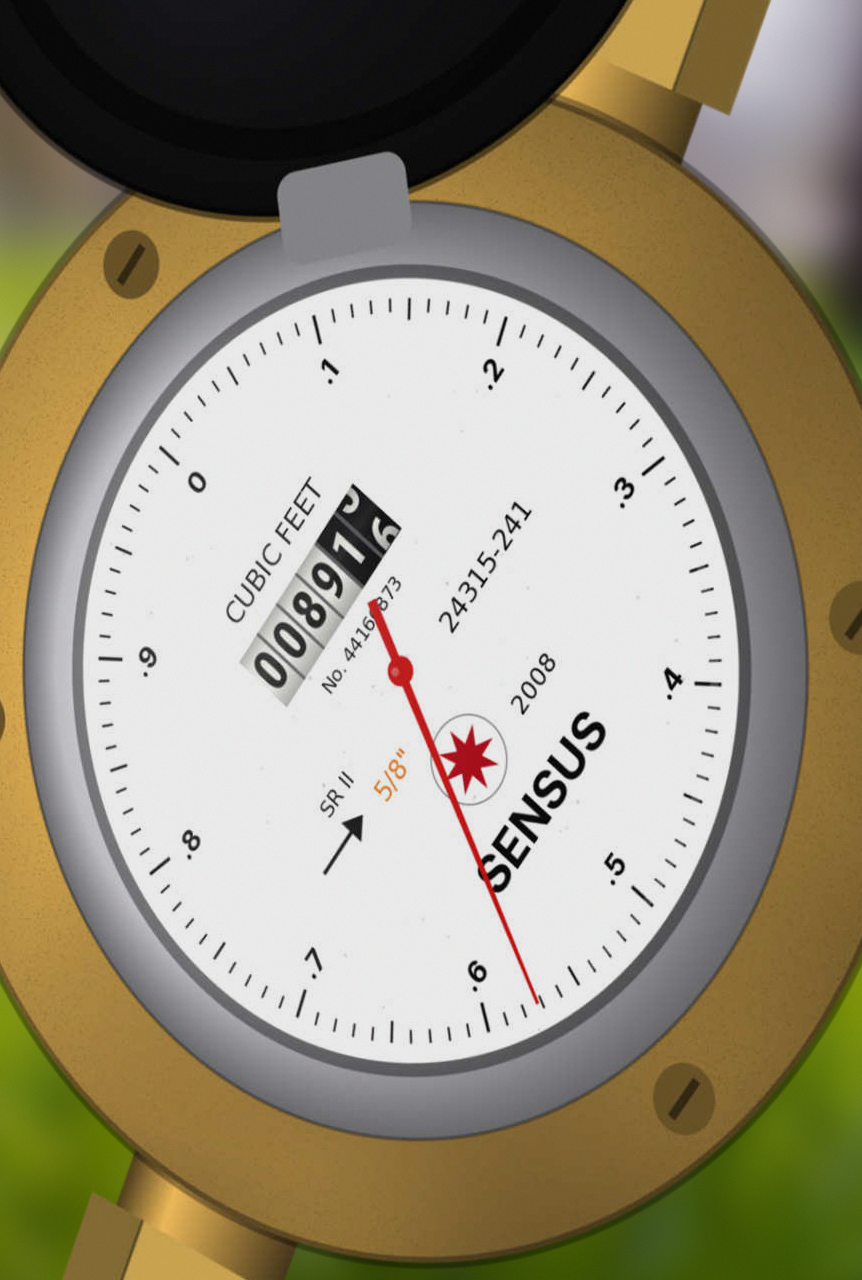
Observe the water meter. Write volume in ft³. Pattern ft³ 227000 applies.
ft³ 8915.57
